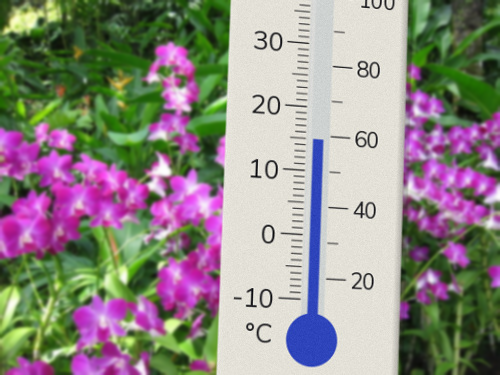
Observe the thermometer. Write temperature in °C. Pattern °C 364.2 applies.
°C 15
